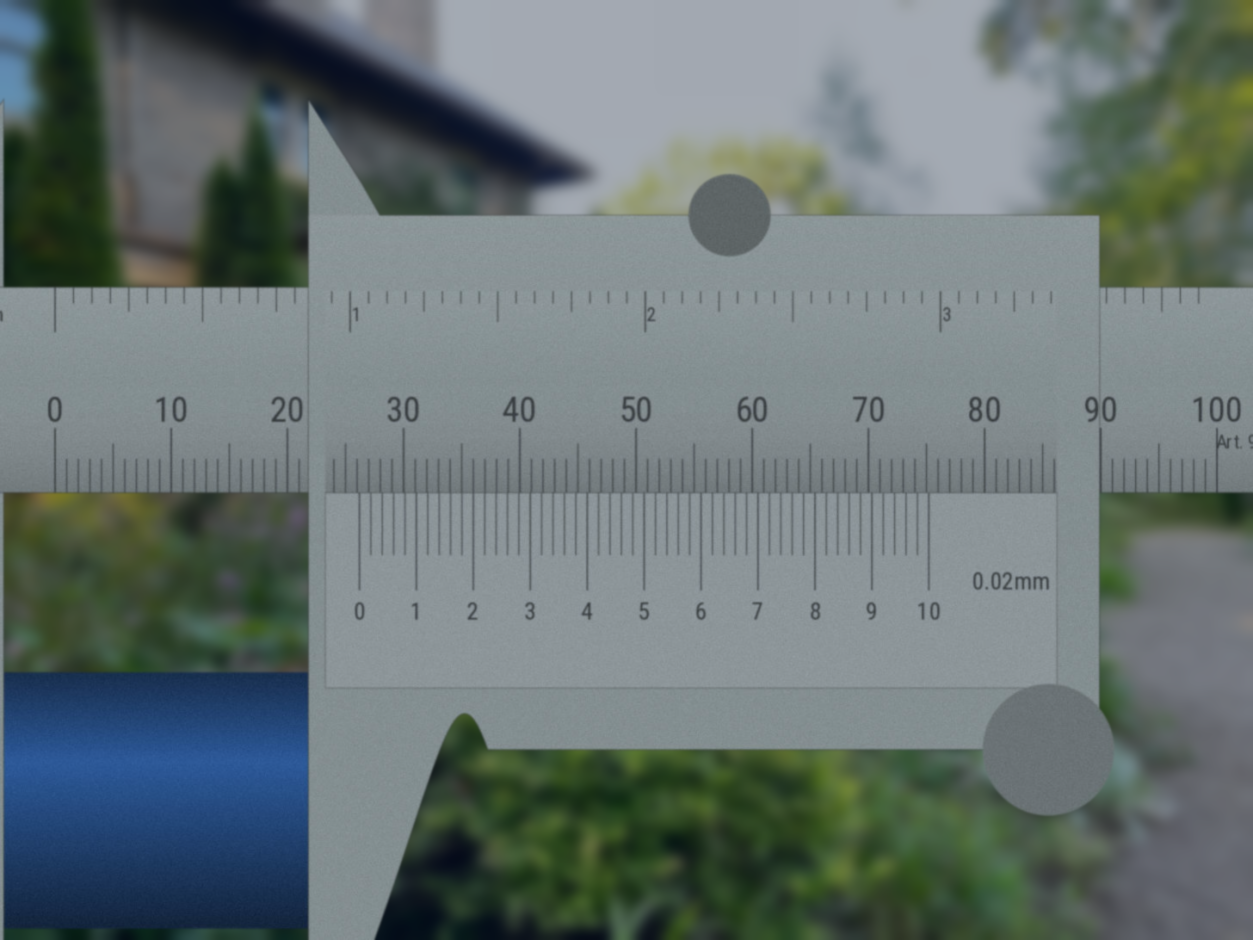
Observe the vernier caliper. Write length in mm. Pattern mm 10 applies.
mm 26.2
